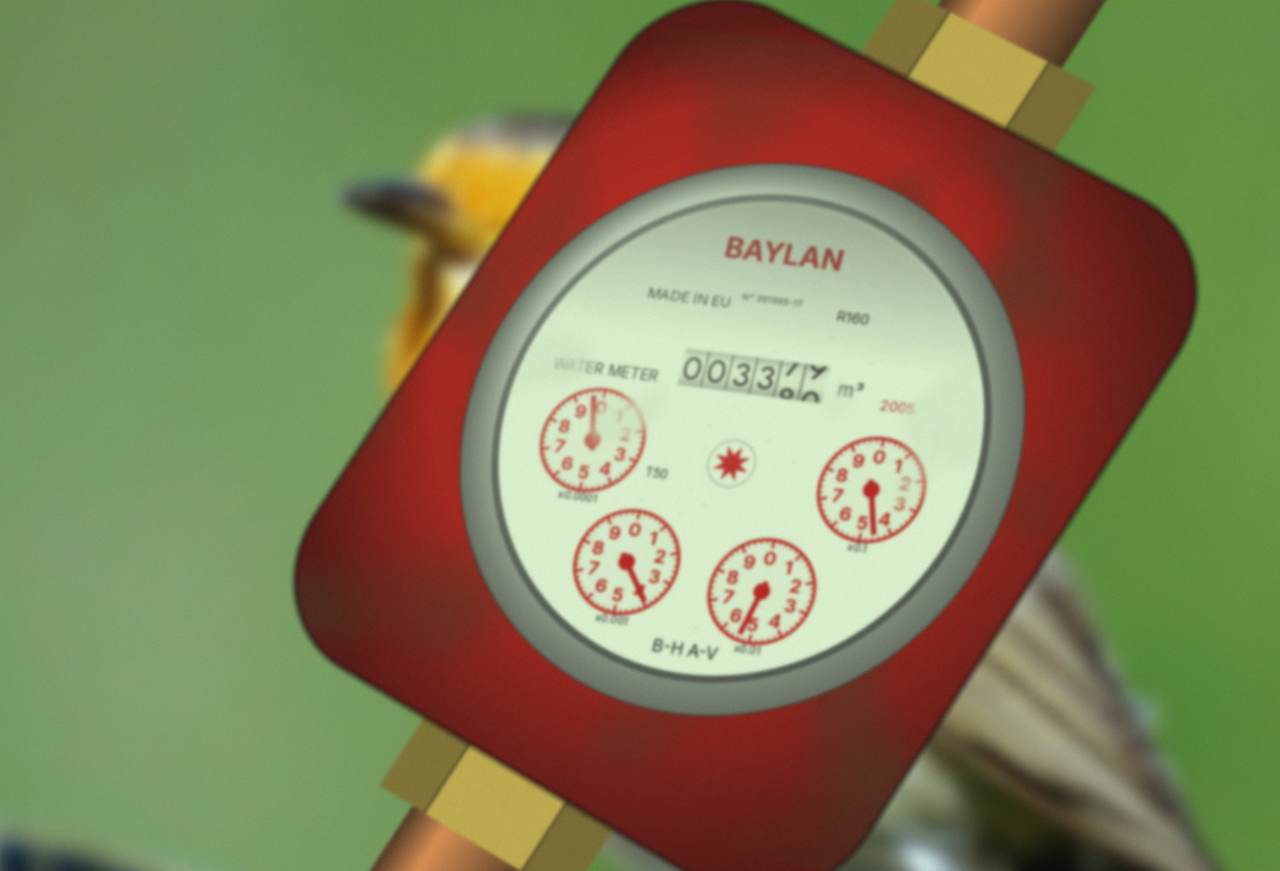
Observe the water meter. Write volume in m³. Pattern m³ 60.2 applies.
m³ 3379.4539
